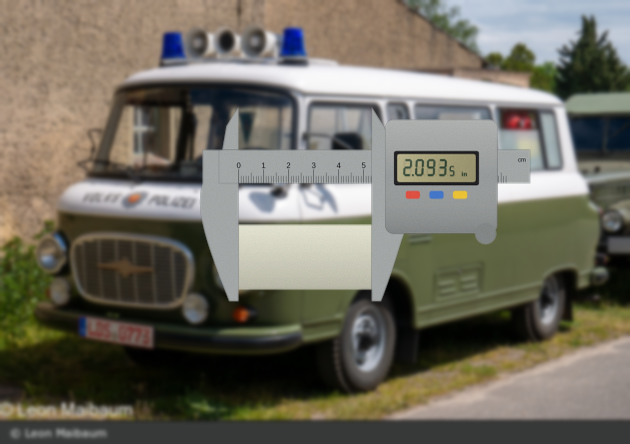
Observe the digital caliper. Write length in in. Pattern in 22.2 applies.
in 2.0935
